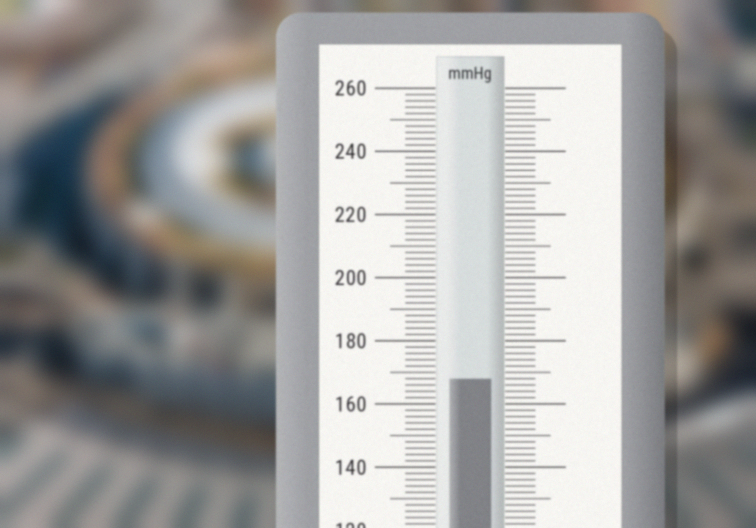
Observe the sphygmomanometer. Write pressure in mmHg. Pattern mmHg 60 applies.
mmHg 168
